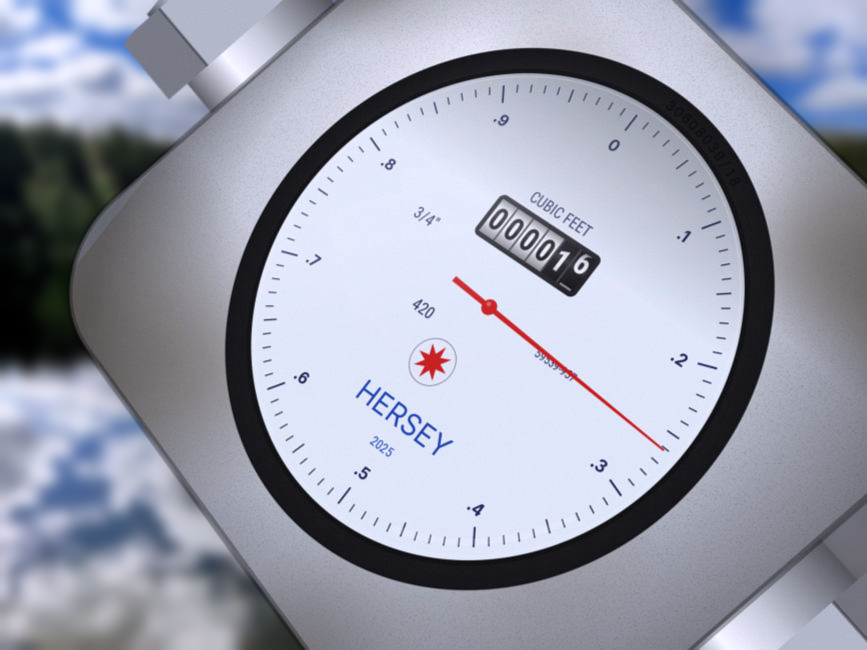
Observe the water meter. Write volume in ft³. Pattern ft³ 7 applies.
ft³ 16.26
